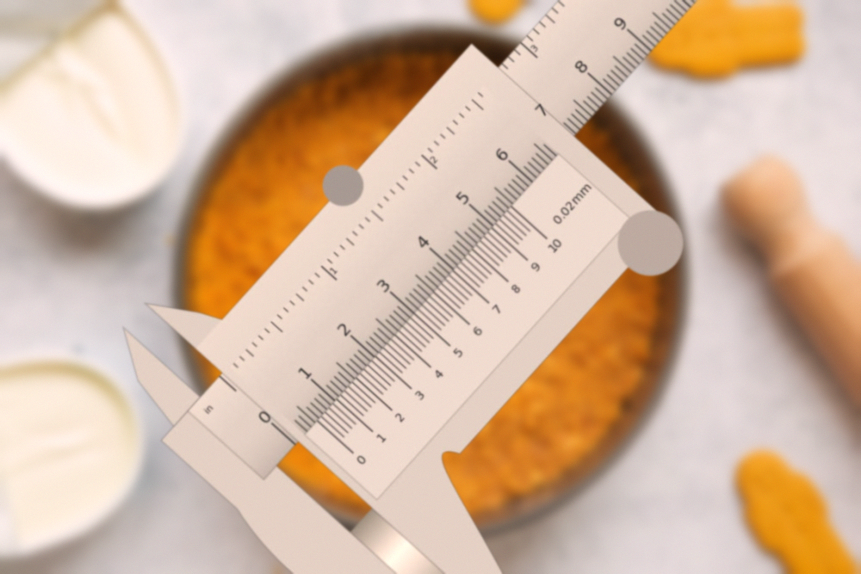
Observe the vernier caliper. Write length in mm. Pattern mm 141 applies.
mm 5.5
